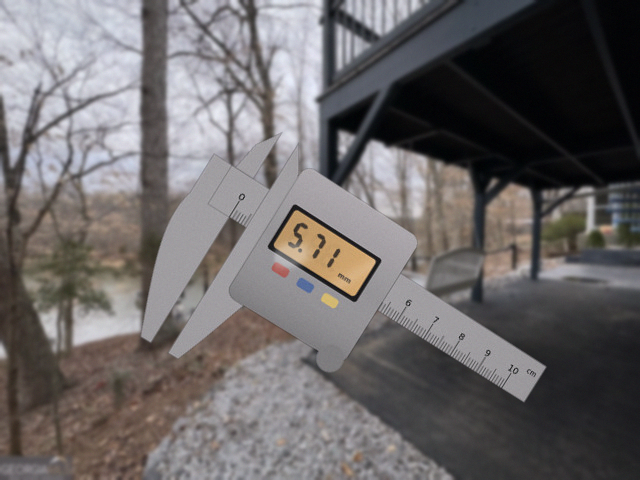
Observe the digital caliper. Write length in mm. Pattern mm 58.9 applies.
mm 5.71
